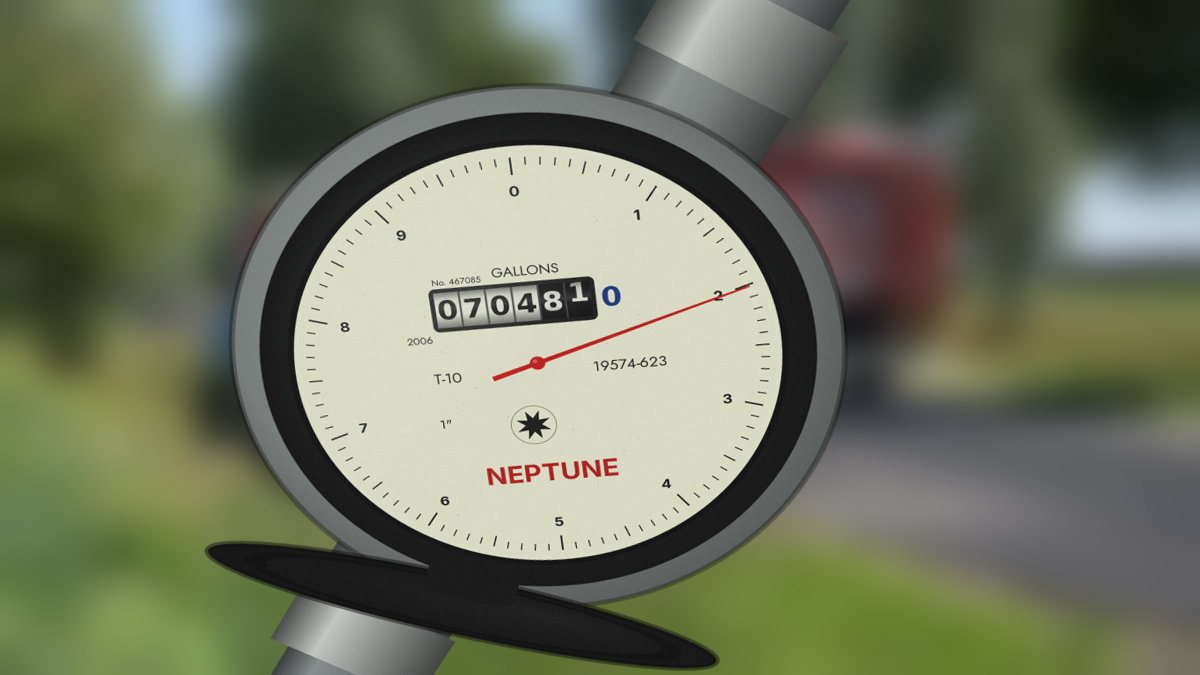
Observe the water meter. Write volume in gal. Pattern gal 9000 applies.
gal 704812.0
